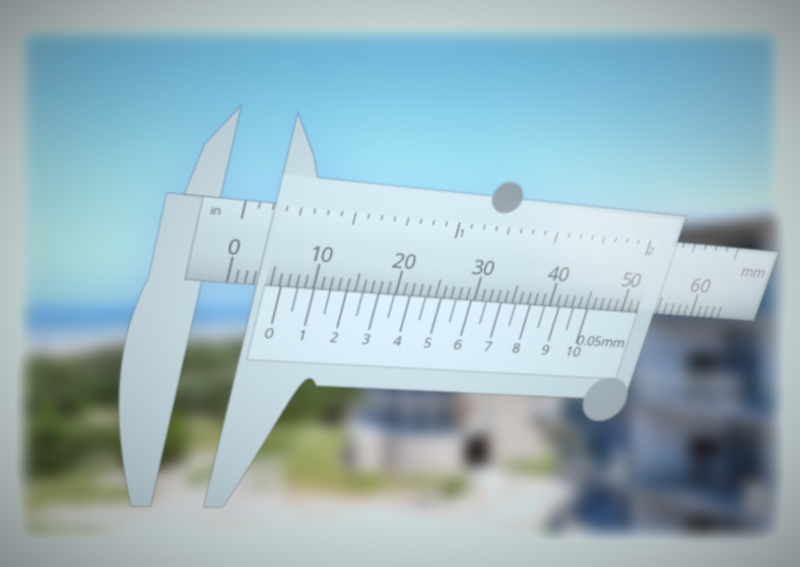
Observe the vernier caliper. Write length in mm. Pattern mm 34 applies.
mm 6.2
